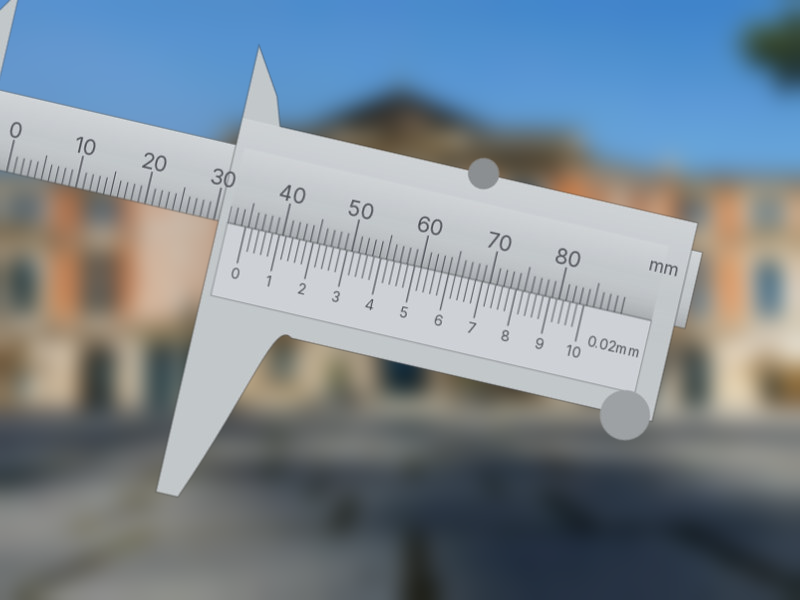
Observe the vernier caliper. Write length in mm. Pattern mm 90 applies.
mm 34.6
